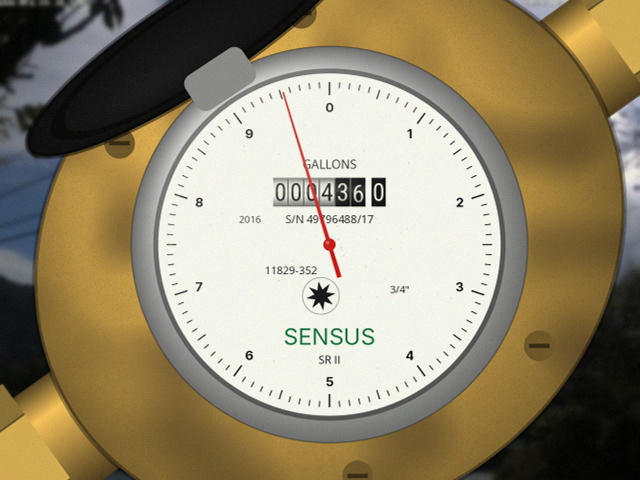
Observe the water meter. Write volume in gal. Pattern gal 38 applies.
gal 4359.5
